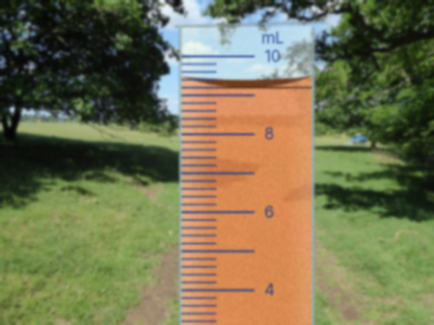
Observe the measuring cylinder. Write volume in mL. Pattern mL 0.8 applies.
mL 9.2
